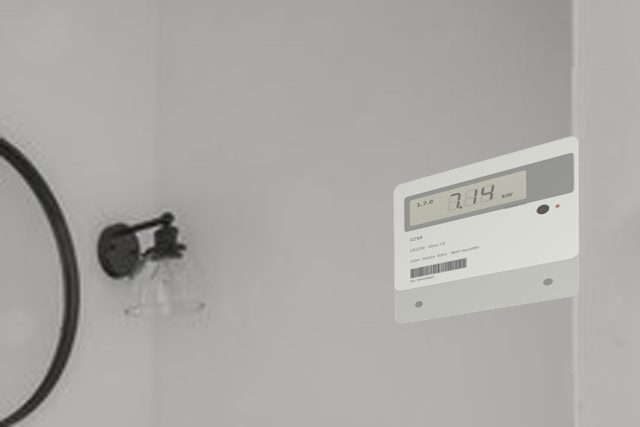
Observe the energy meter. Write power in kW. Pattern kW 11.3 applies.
kW 7.14
